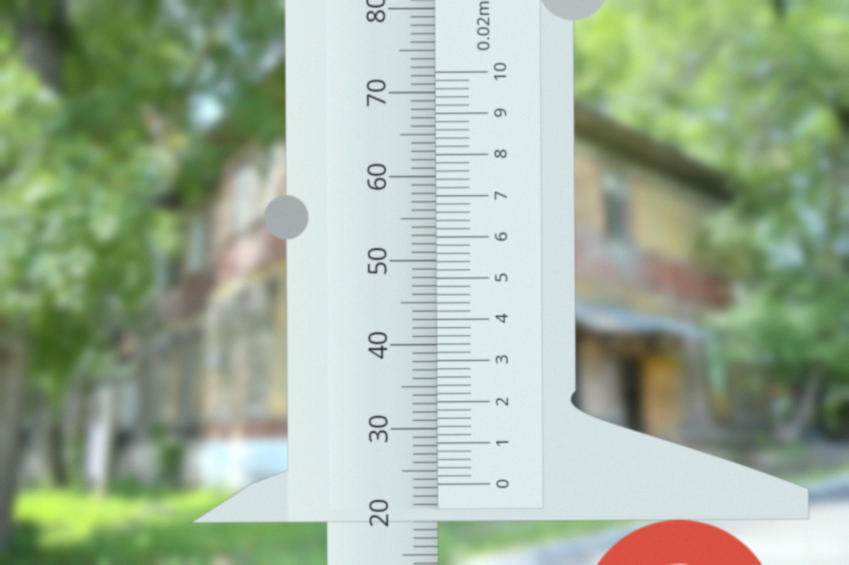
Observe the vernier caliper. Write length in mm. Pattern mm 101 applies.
mm 23.4
